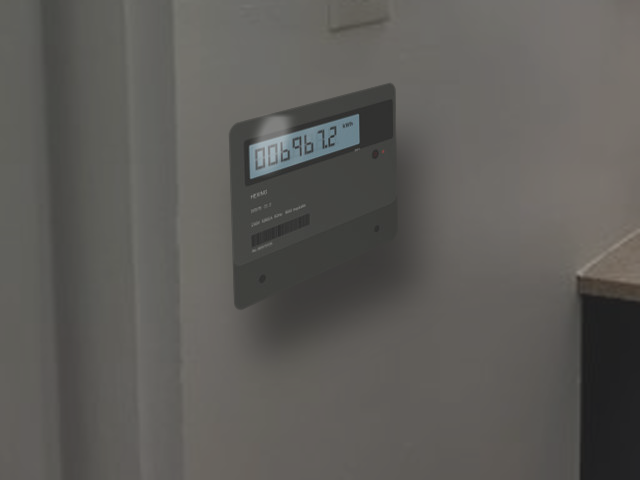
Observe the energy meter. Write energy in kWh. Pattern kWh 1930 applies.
kWh 6967.2
